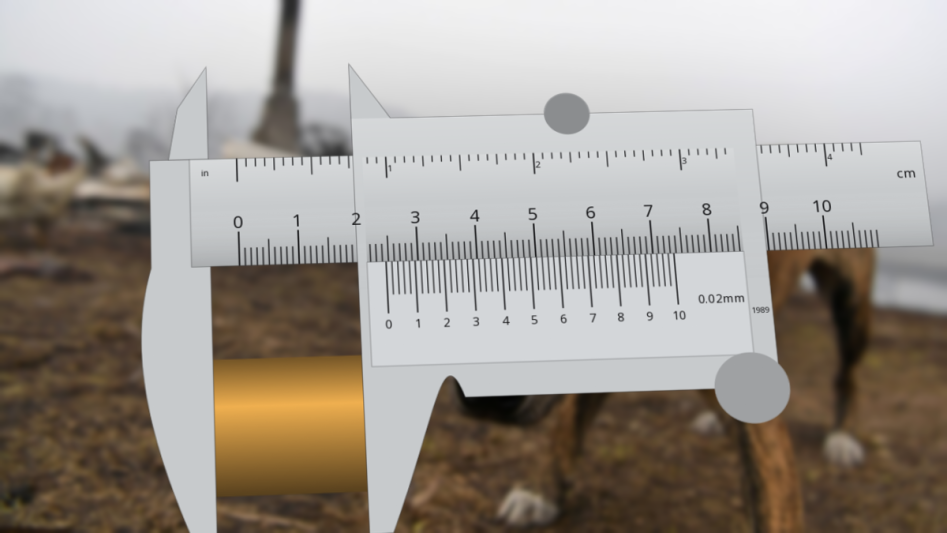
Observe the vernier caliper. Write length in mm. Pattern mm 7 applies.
mm 24.6
